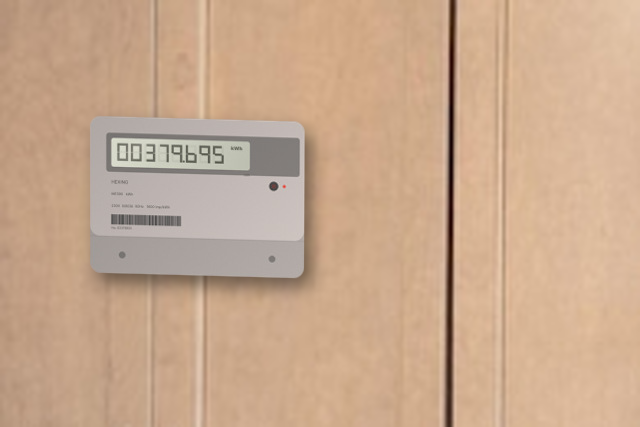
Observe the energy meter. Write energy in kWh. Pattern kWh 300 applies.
kWh 379.695
